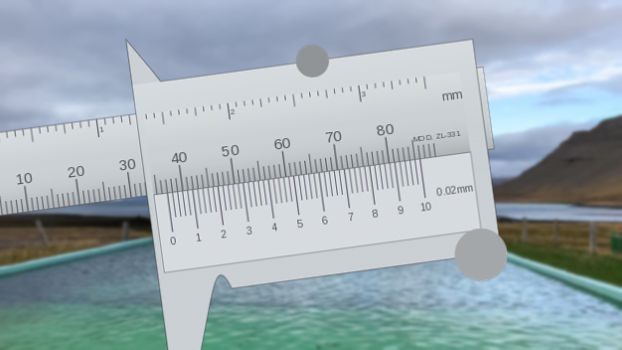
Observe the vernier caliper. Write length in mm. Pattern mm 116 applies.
mm 37.0
